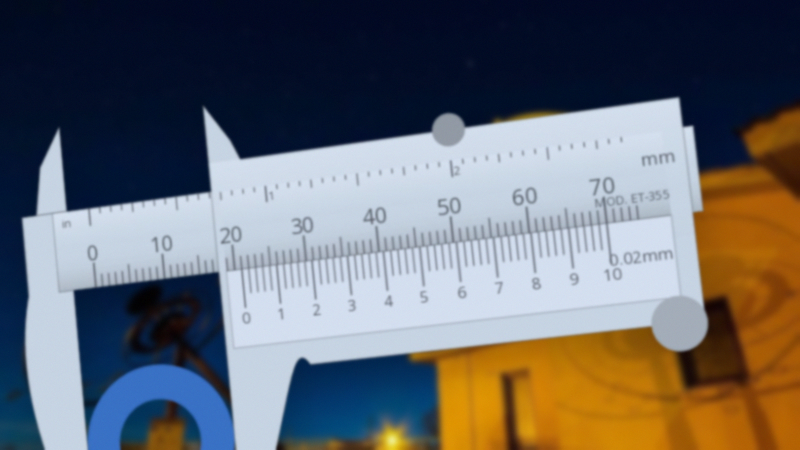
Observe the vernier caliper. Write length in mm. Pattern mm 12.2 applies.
mm 21.0
